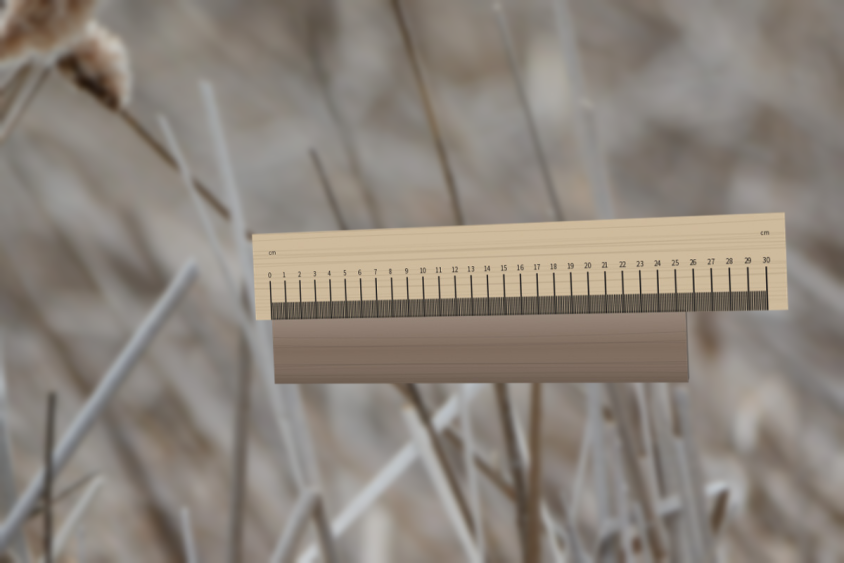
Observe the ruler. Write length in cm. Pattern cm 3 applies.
cm 25.5
